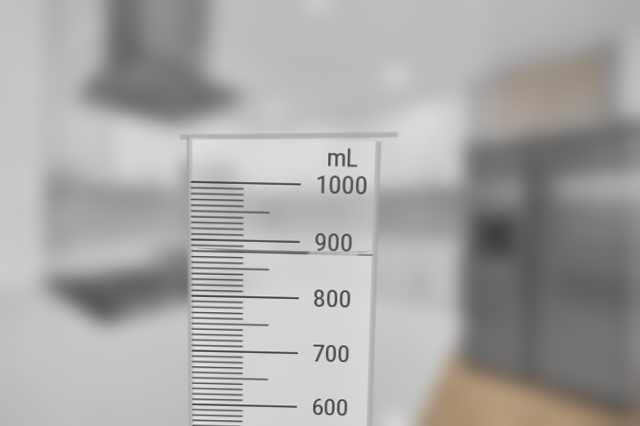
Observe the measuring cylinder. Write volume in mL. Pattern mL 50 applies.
mL 880
